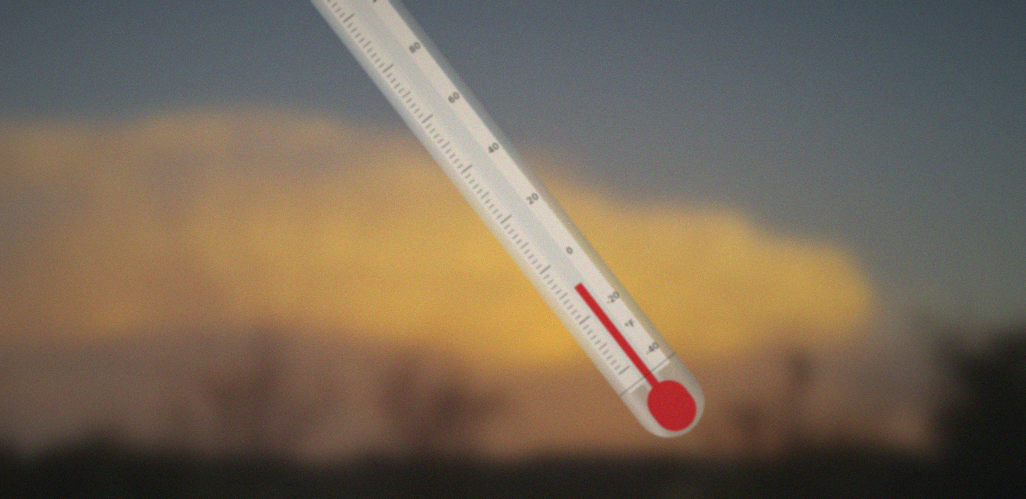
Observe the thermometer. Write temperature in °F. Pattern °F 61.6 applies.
°F -10
